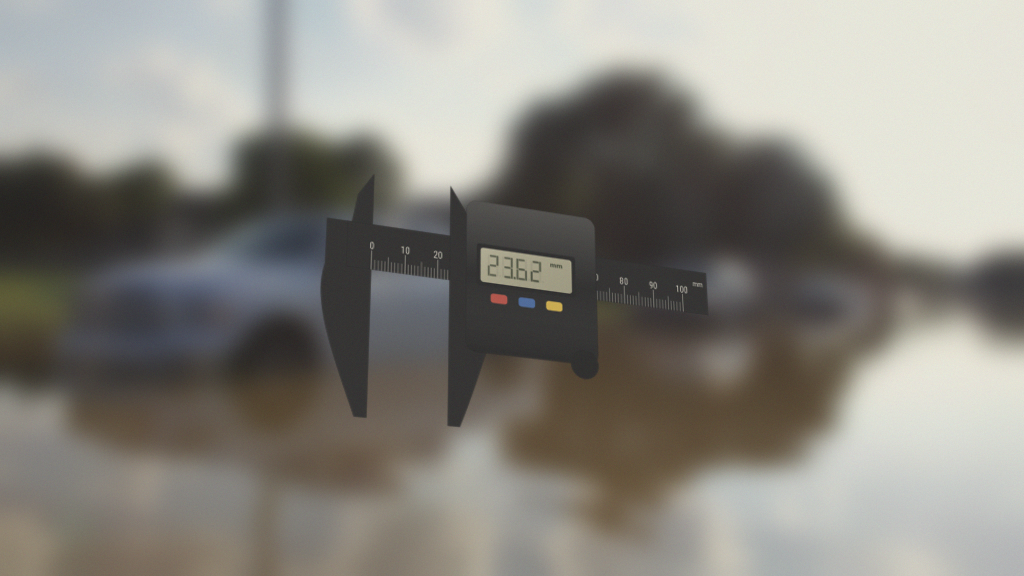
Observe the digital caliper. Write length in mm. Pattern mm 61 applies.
mm 23.62
